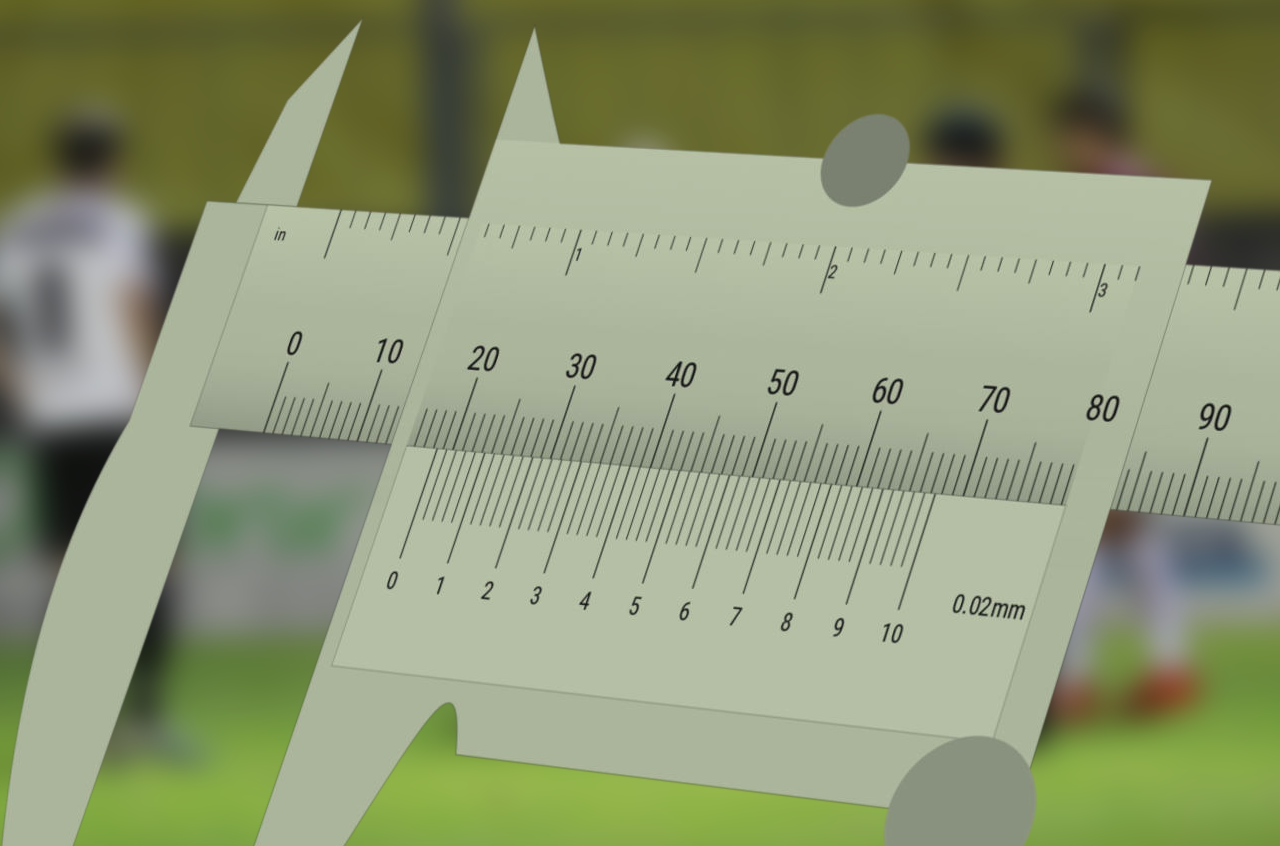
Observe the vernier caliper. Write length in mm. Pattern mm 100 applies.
mm 18.4
